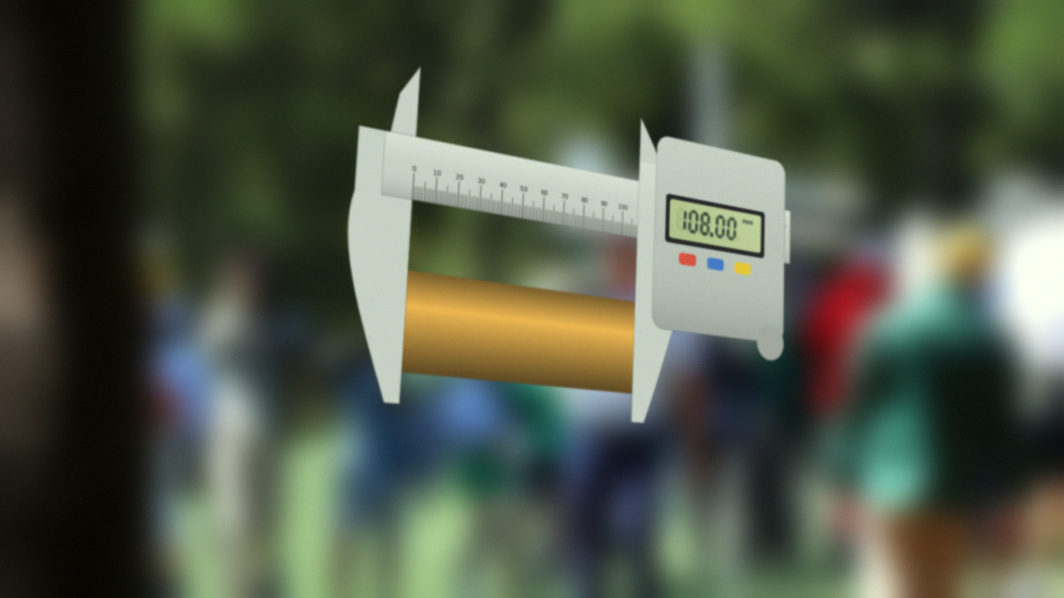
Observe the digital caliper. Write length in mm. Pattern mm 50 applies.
mm 108.00
